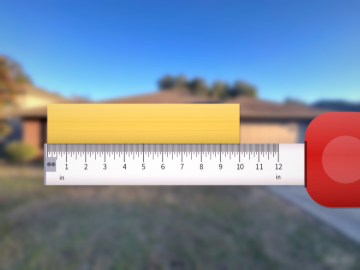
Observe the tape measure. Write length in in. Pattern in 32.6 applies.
in 10
